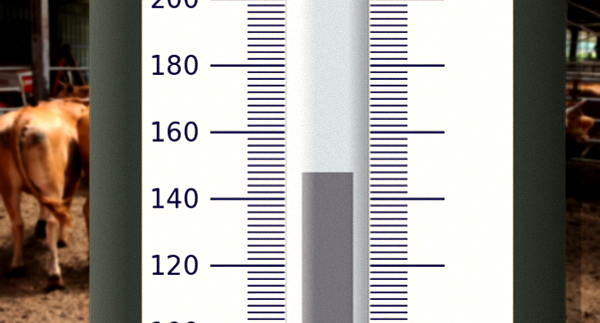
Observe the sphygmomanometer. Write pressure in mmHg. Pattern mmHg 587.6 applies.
mmHg 148
